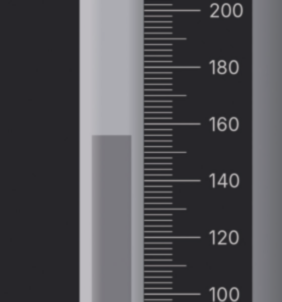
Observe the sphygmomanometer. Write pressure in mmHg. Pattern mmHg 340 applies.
mmHg 156
